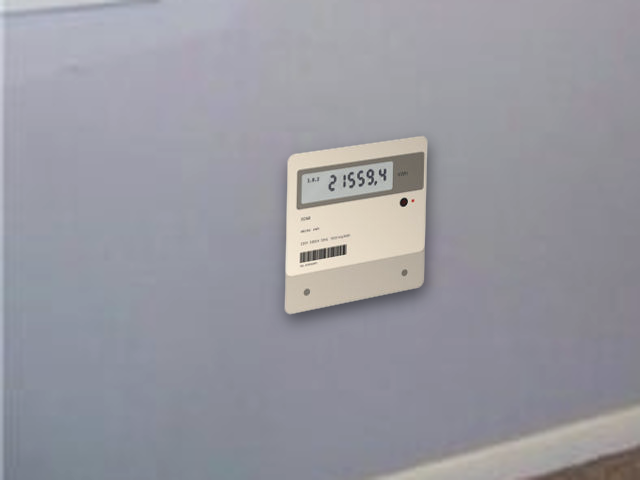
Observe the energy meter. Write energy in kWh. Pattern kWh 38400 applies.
kWh 21559.4
